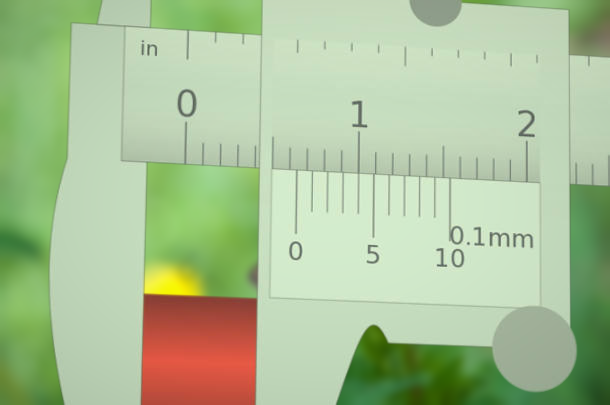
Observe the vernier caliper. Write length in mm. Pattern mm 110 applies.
mm 6.4
